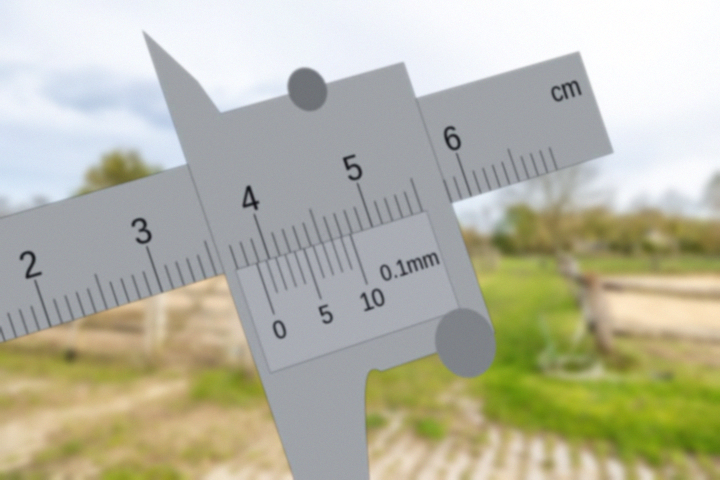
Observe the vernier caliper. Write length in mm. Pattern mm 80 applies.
mm 38.8
